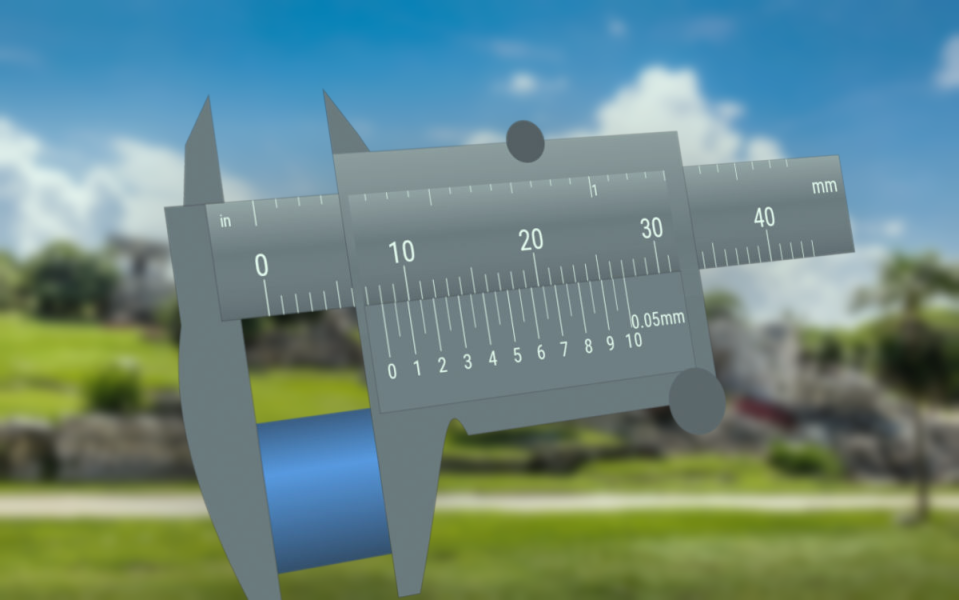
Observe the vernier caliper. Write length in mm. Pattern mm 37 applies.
mm 8.0
